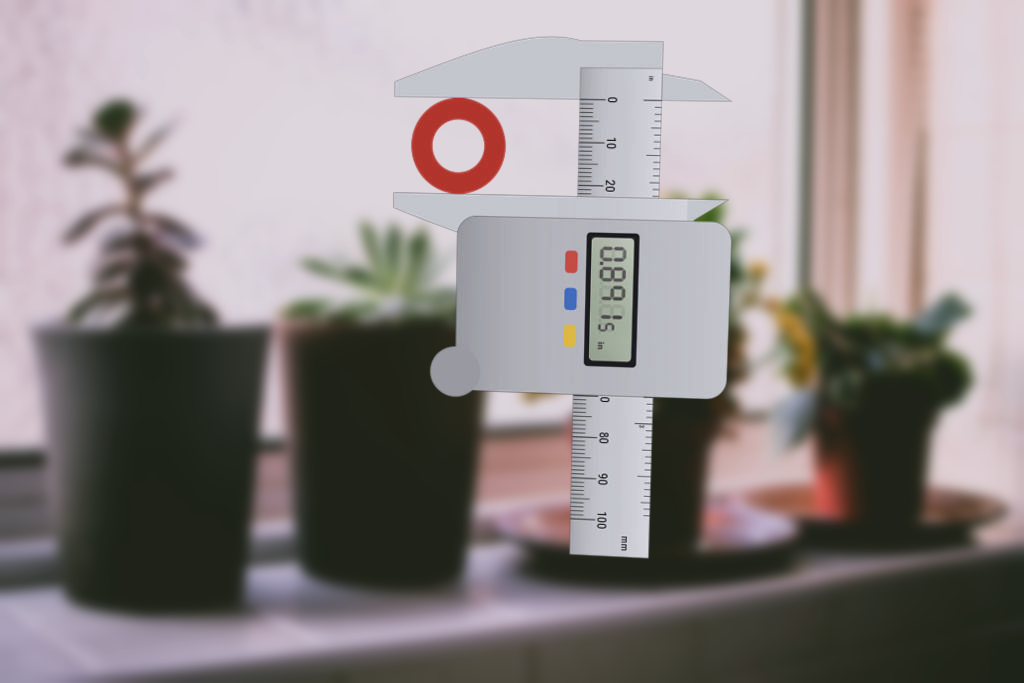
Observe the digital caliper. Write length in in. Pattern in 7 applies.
in 0.8915
